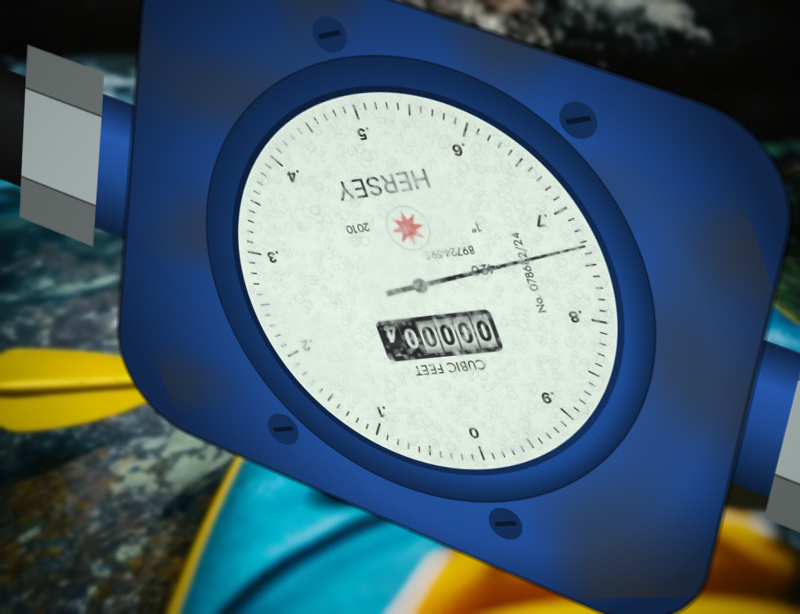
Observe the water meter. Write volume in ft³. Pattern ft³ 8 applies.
ft³ 3.73
